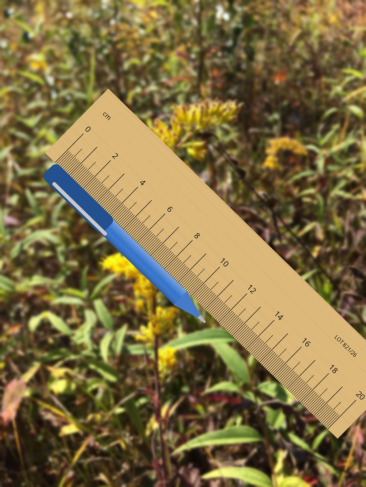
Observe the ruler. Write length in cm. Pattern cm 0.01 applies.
cm 11.5
